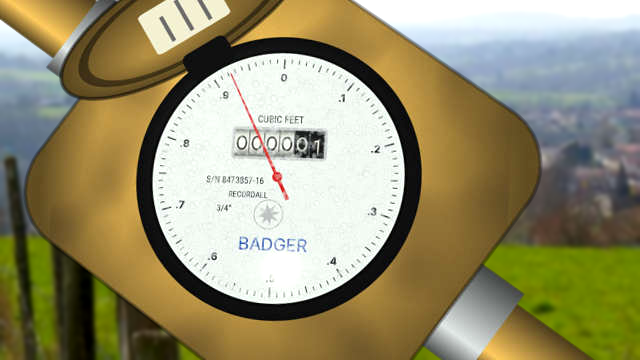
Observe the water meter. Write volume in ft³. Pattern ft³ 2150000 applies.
ft³ 0.92
